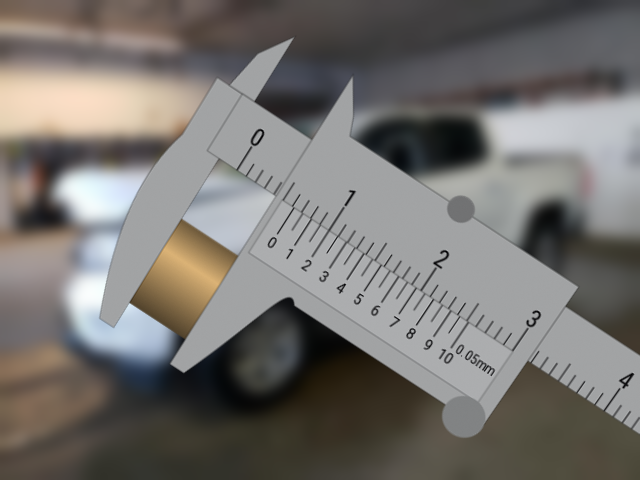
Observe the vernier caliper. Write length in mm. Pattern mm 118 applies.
mm 6.2
